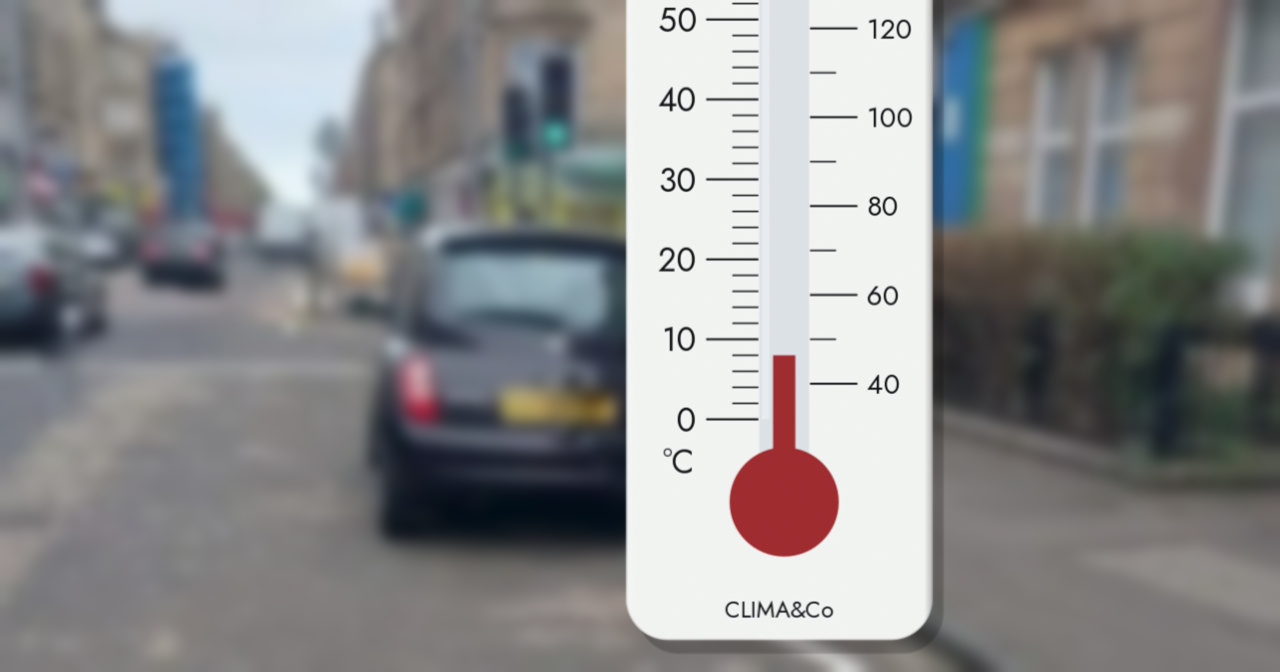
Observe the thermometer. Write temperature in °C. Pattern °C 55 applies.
°C 8
